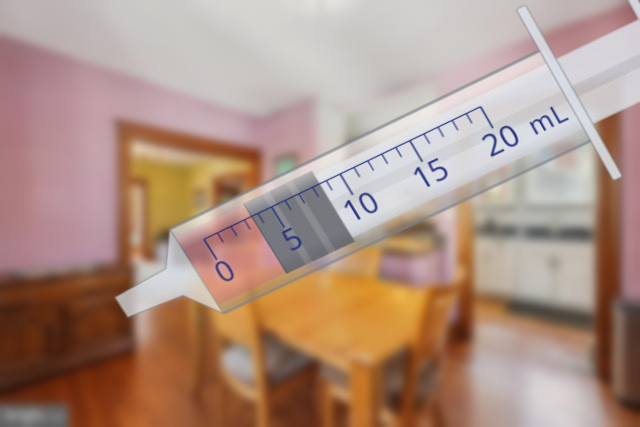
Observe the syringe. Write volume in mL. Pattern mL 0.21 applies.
mL 3.5
